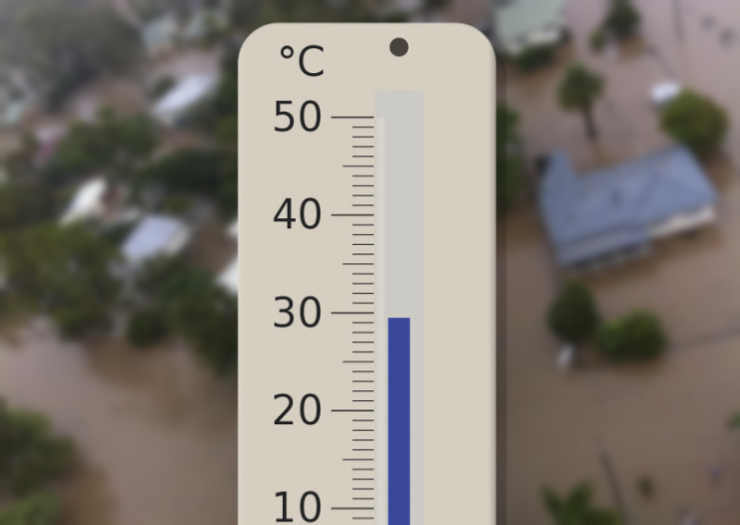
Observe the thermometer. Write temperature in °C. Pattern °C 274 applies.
°C 29.5
